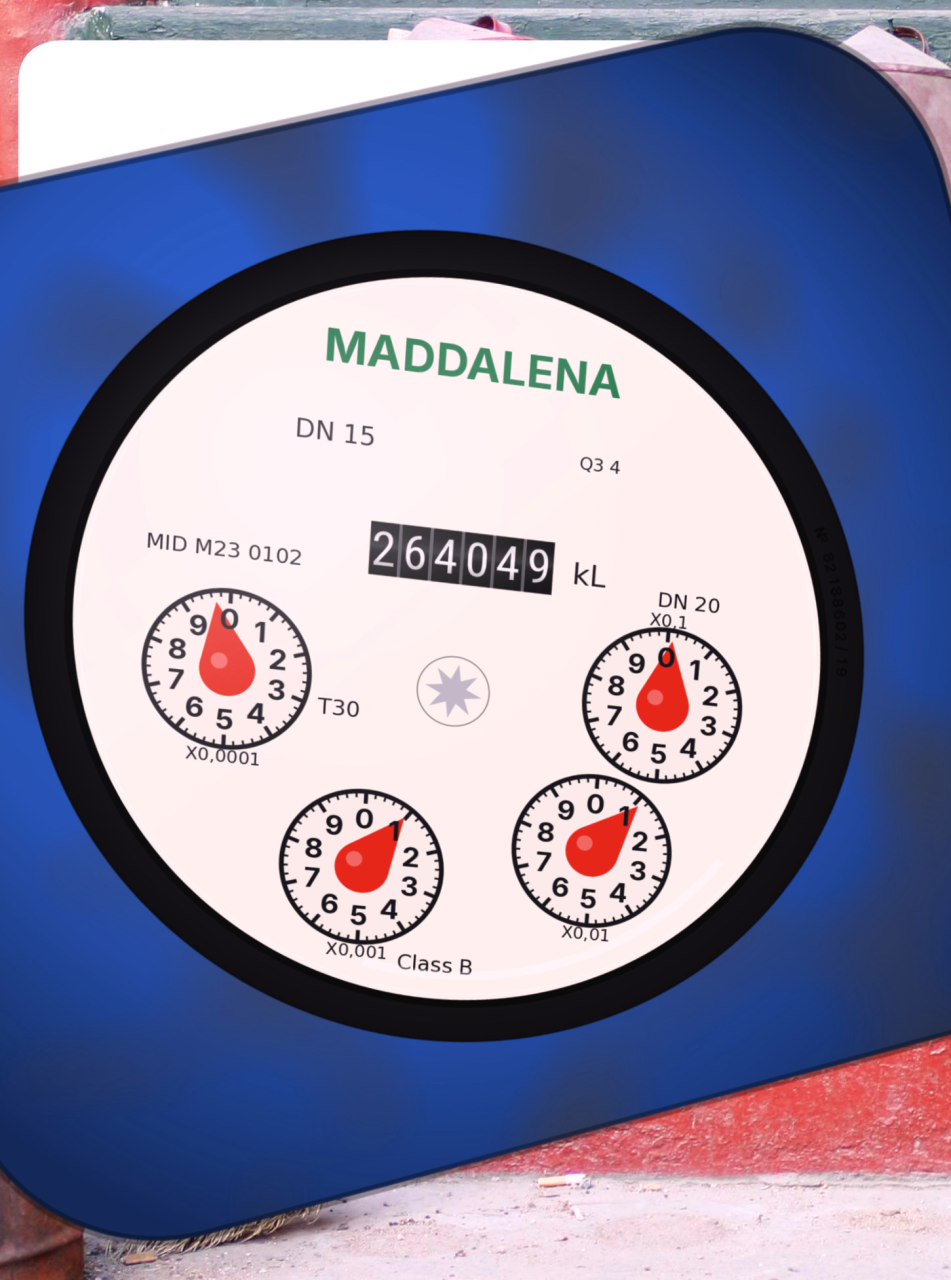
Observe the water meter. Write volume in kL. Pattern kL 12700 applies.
kL 264049.0109
